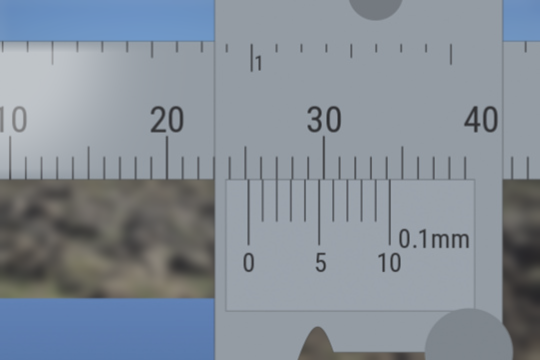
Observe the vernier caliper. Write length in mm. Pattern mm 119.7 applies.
mm 25.2
